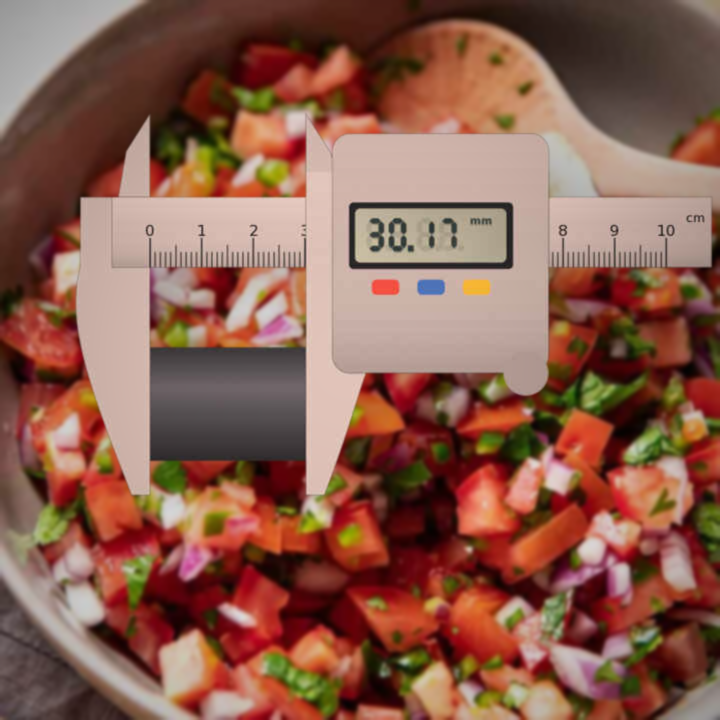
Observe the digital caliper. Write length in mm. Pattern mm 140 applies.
mm 30.17
